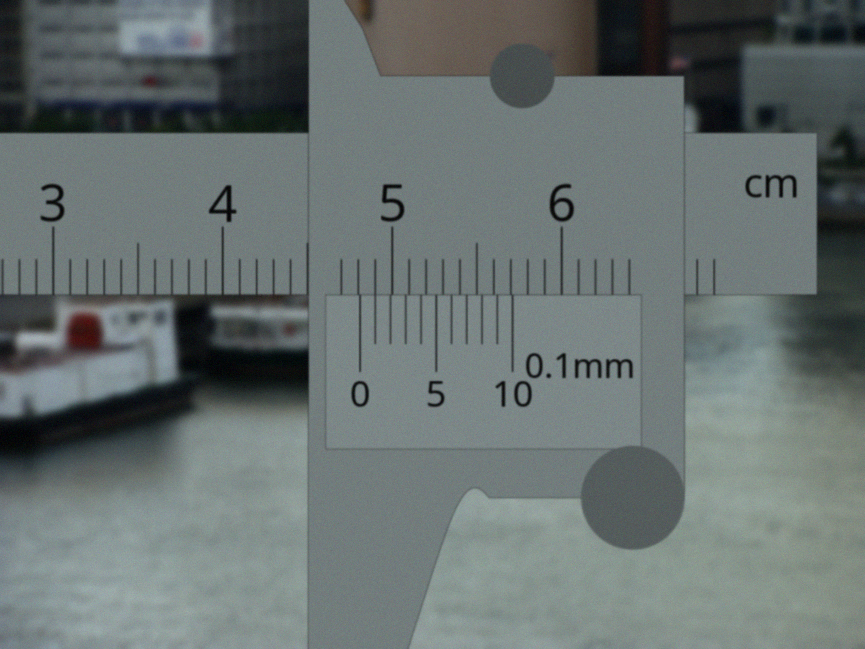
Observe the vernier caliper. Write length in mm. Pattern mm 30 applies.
mm 48.1
